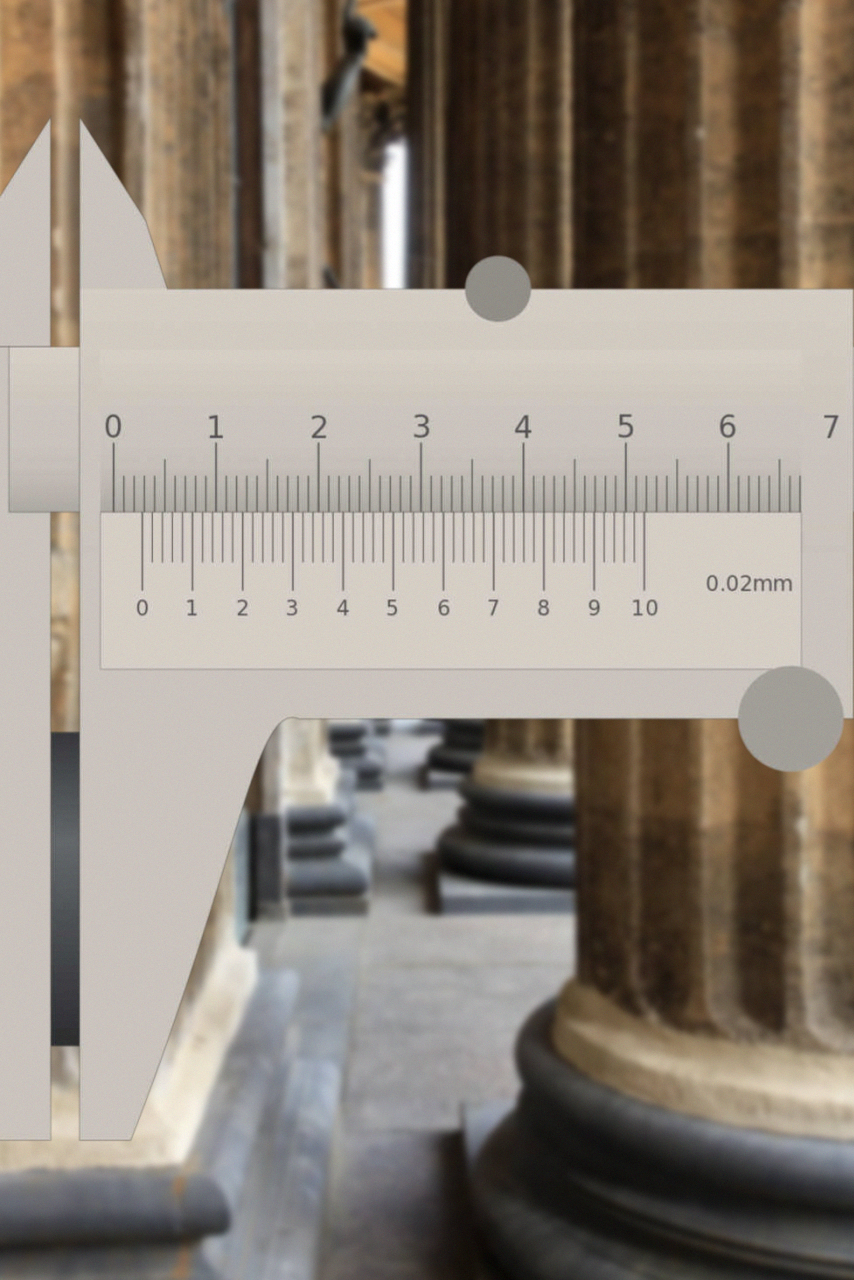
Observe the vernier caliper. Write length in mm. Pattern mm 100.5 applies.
mm 2.8
